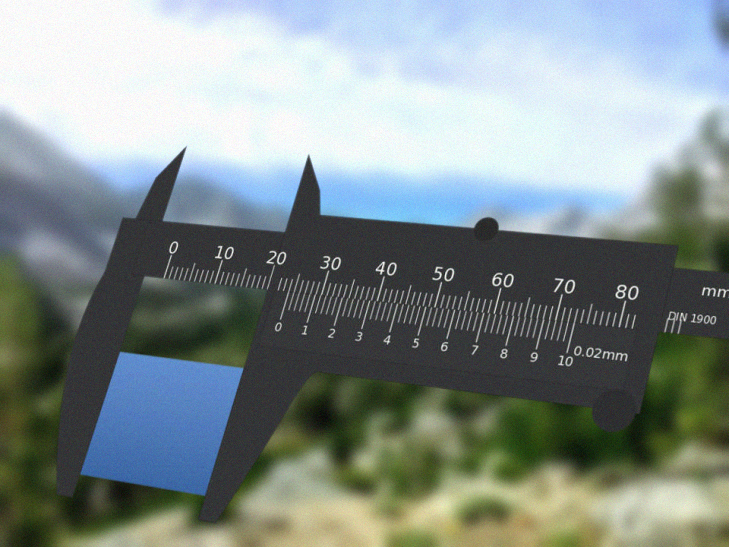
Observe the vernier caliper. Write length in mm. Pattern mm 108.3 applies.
mm 24.0
